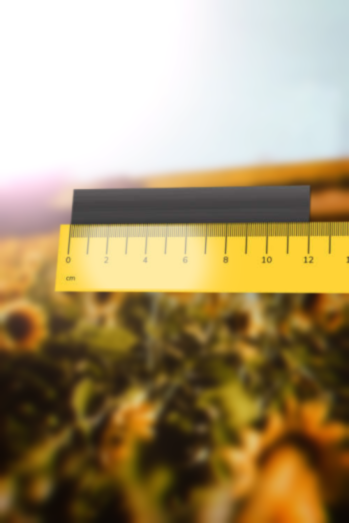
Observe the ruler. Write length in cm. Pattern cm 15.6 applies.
cm 12
